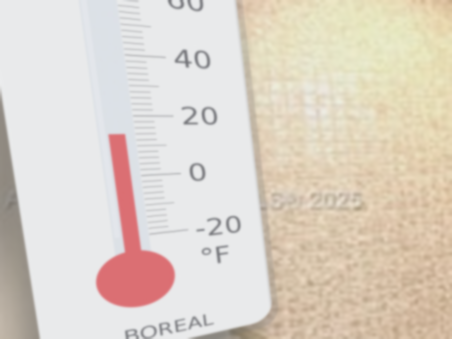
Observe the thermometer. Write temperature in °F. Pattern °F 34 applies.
°F 14
